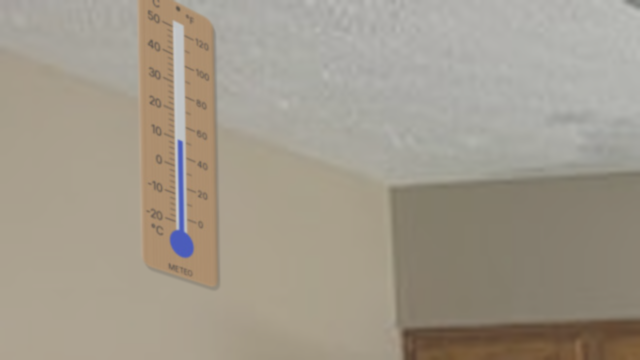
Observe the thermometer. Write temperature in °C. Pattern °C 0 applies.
°C 10
